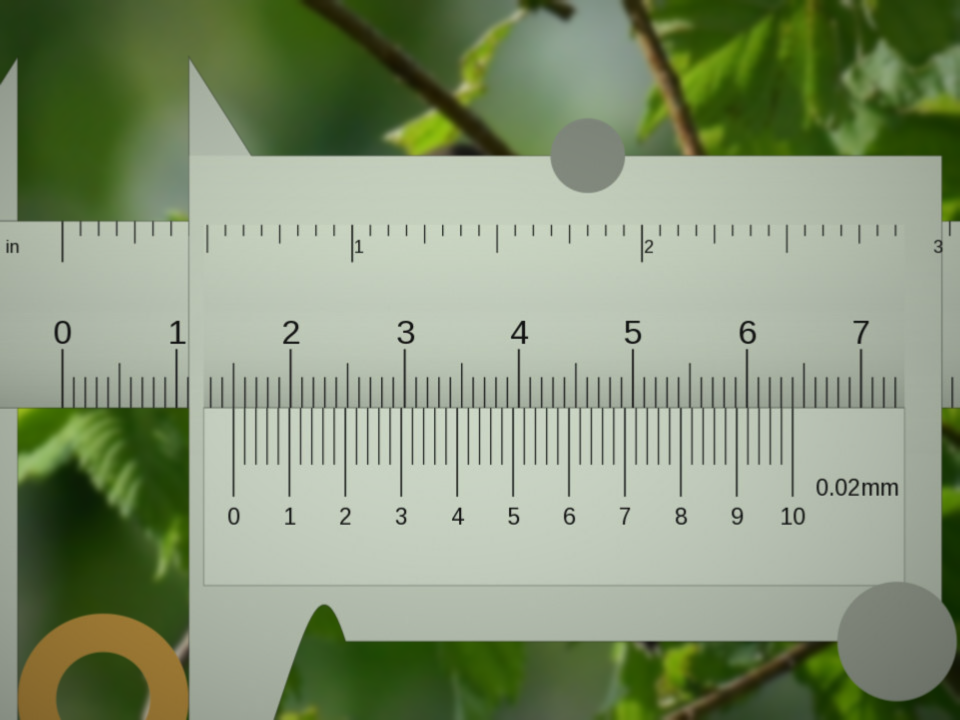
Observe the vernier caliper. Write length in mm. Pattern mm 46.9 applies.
mm 15.0
